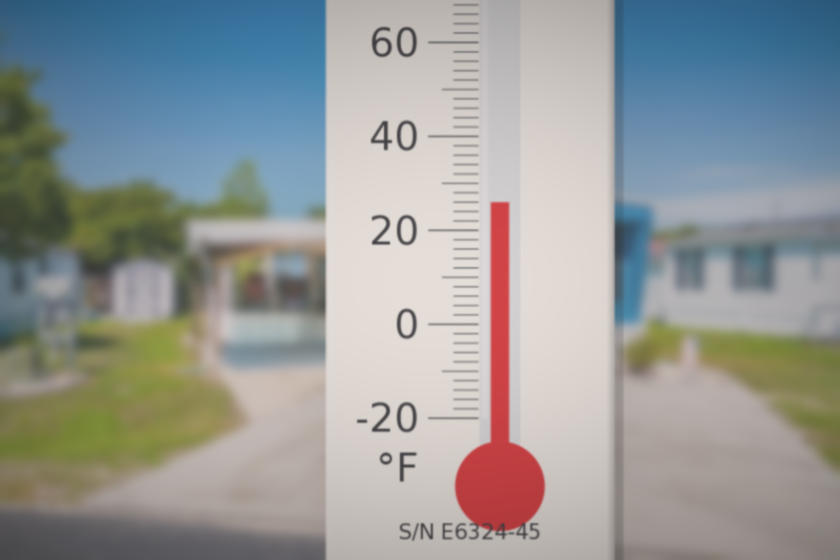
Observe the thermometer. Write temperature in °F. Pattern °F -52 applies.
°F 26
